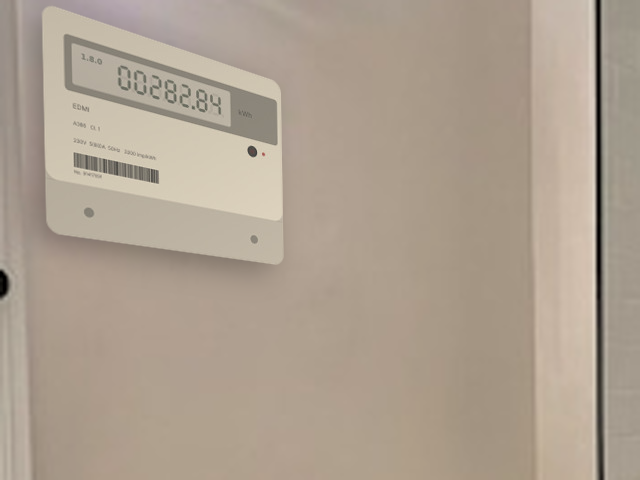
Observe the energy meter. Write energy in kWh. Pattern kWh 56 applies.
kWh 282.84
